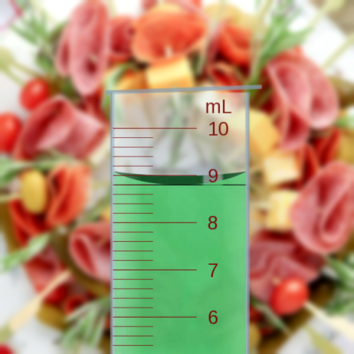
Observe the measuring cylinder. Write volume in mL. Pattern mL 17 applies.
mL 8.8
